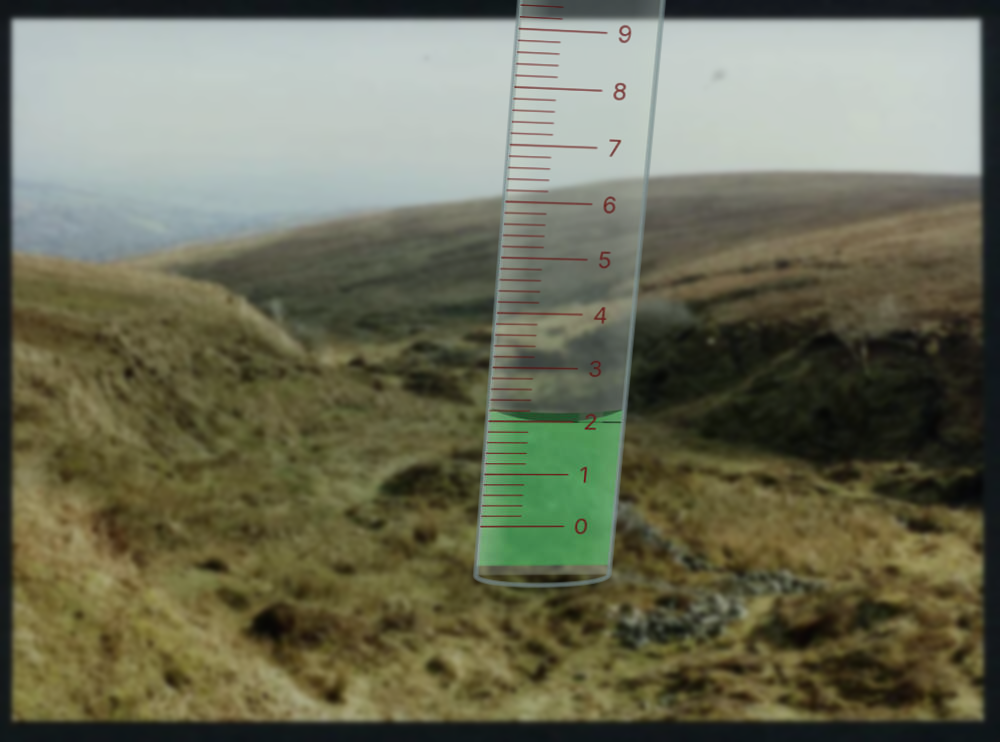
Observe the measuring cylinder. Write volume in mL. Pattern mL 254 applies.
mL 2
